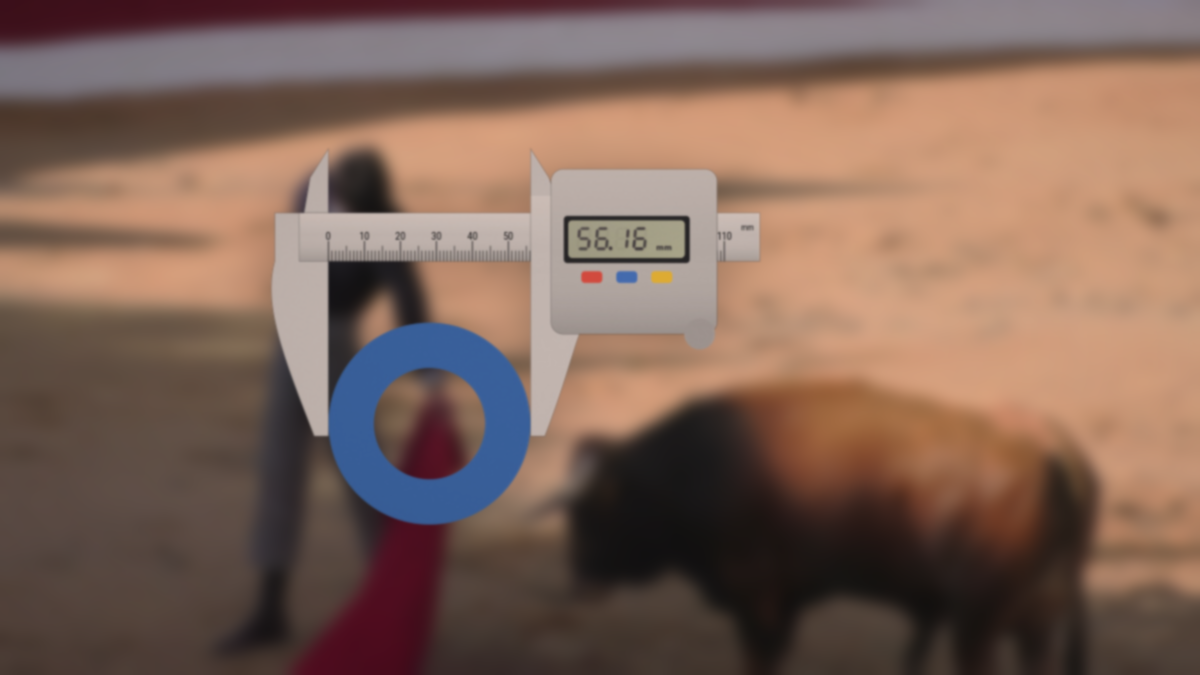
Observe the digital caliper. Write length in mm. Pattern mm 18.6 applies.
mm 56.16
